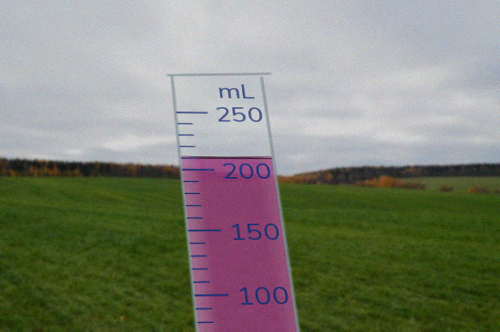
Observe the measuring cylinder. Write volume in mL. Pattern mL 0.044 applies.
mL 210
